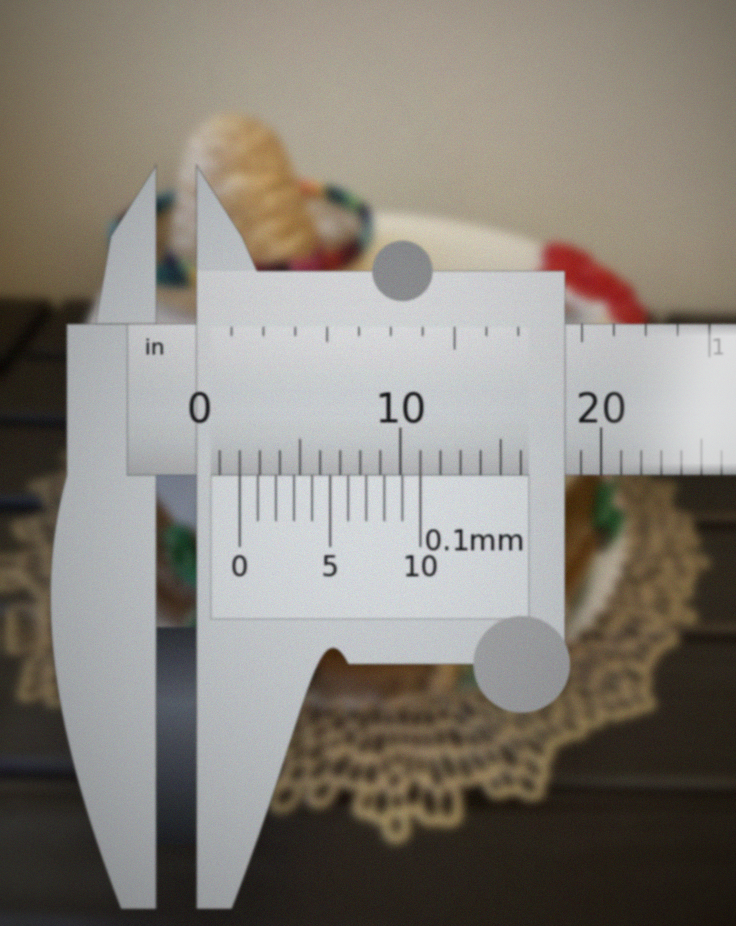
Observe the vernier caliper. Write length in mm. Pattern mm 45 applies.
mm 2.0
